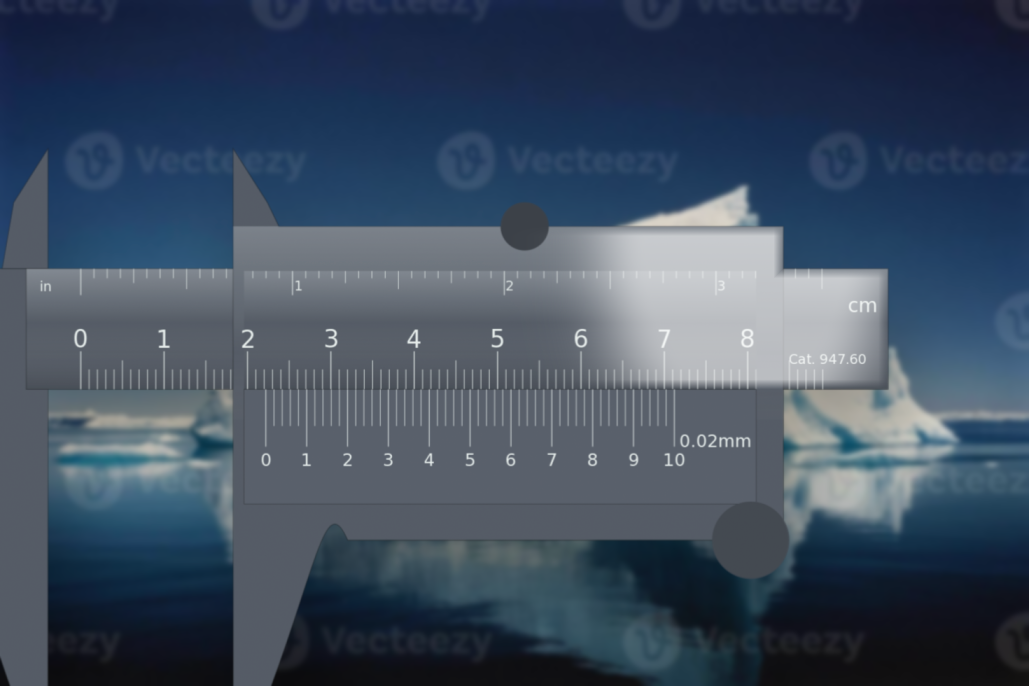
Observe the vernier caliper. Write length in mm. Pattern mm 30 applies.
mm 22.2
